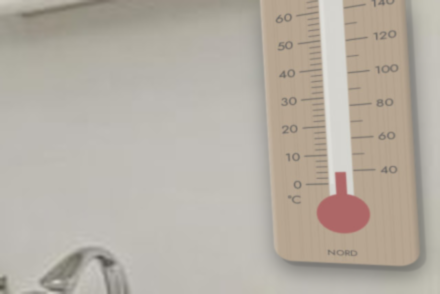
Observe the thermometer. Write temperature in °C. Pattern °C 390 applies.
°C 4
